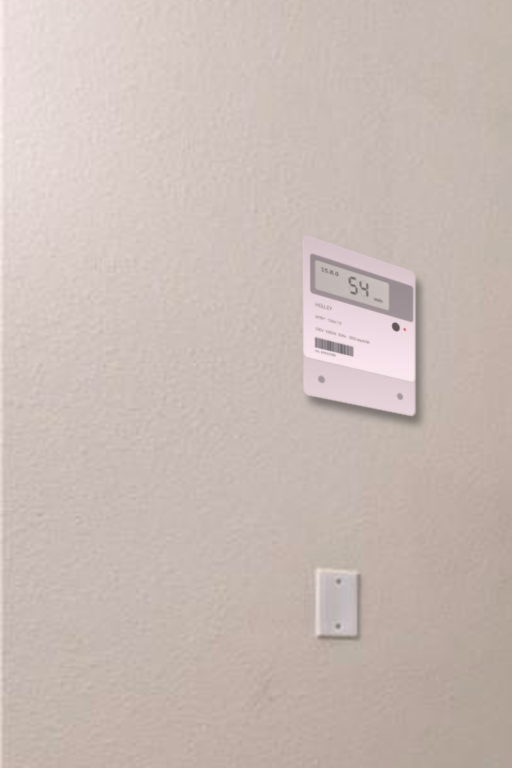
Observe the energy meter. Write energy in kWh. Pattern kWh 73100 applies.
kWh 54
